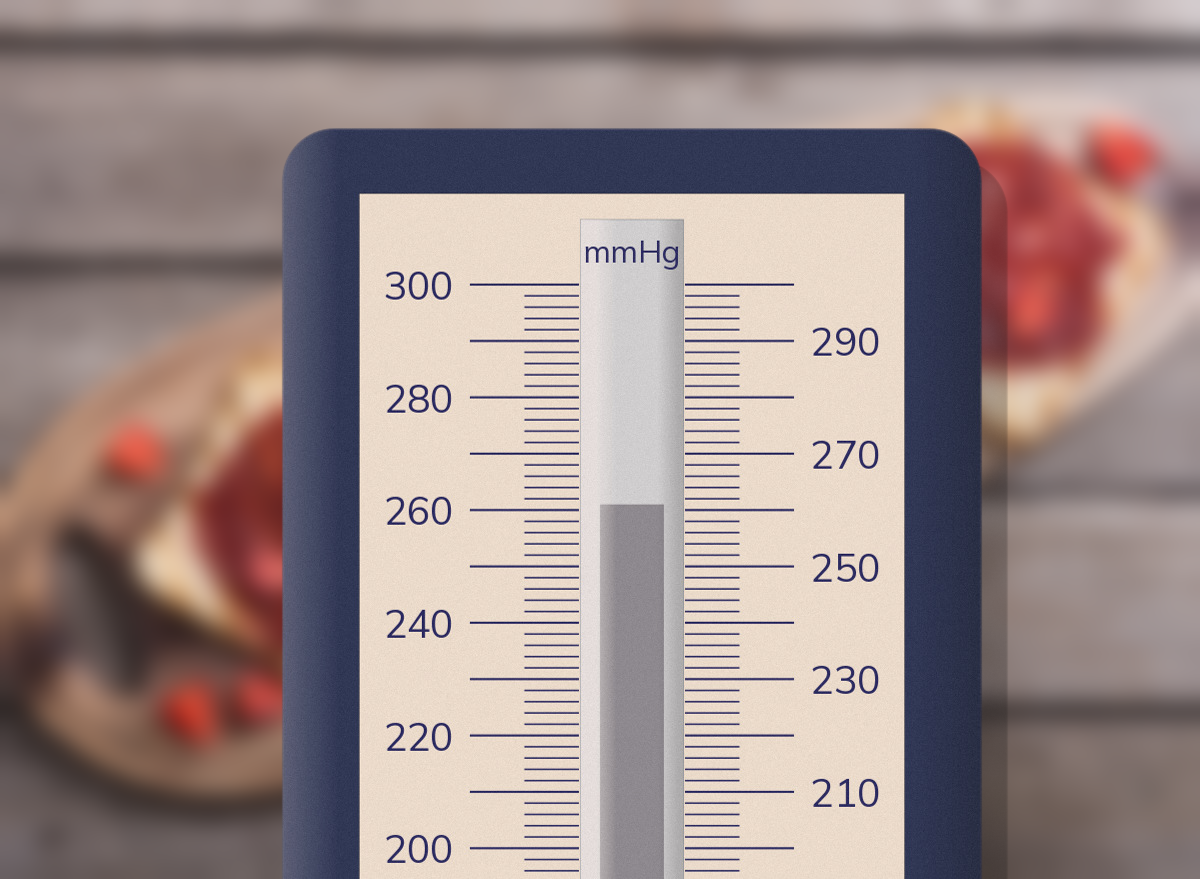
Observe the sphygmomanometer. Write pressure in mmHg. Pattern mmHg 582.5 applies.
mmHg 261
